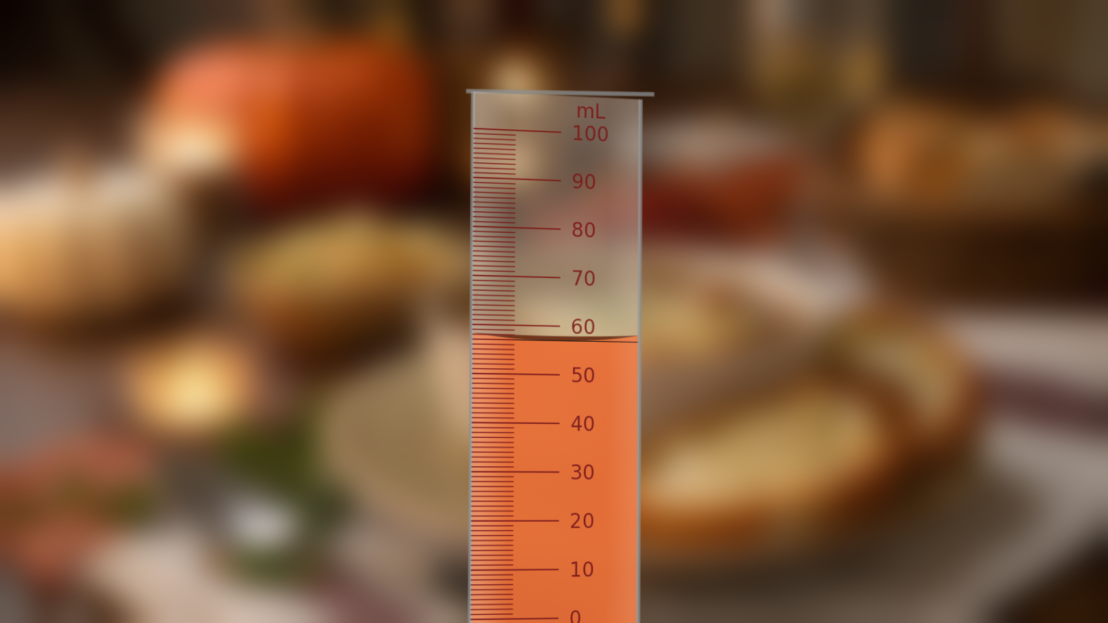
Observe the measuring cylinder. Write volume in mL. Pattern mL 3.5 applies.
mL 57
